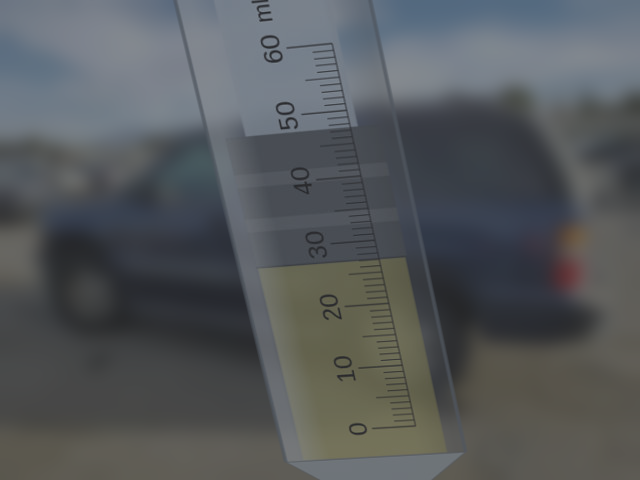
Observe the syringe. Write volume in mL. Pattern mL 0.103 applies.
mL 27
